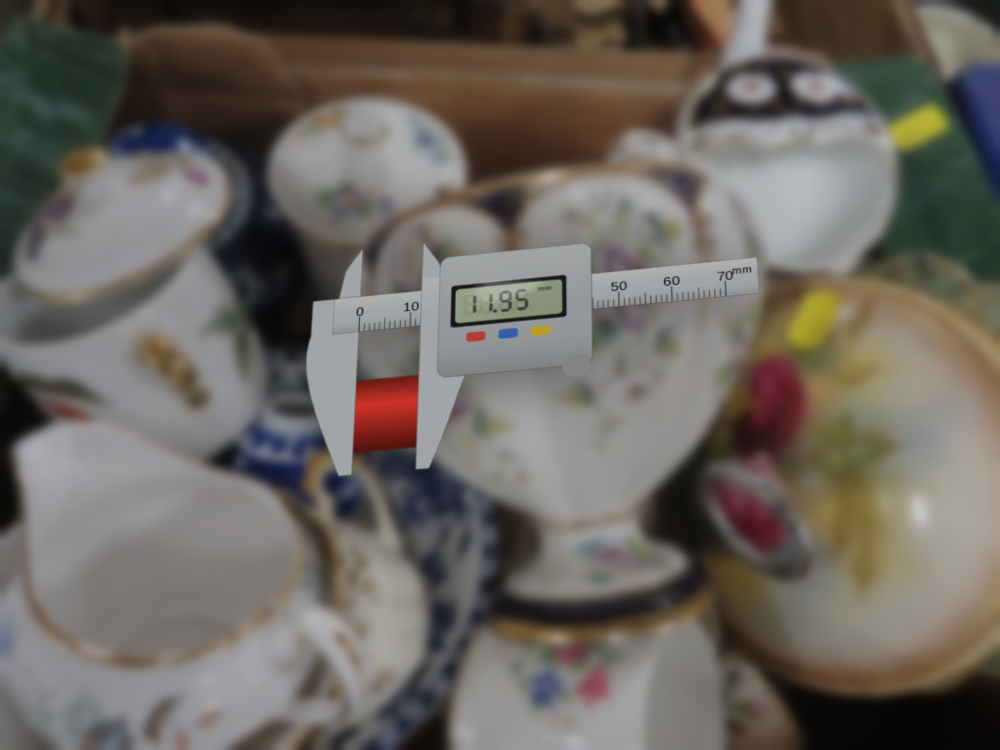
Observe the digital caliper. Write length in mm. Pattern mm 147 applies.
mm 11.95
